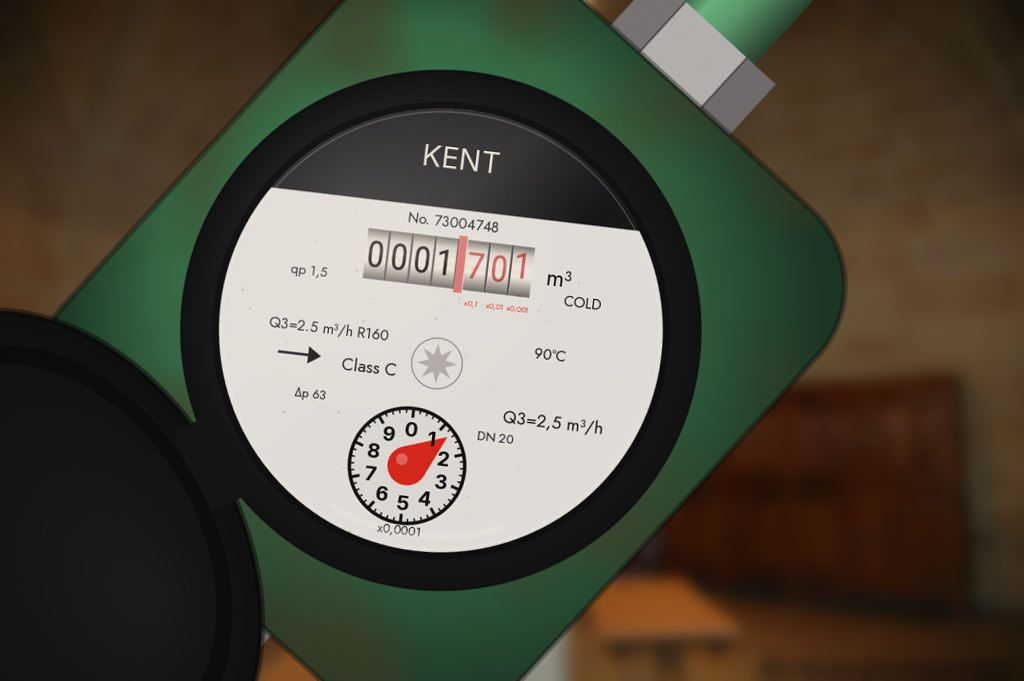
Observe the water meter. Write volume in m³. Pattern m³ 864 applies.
m³ 1.7011
